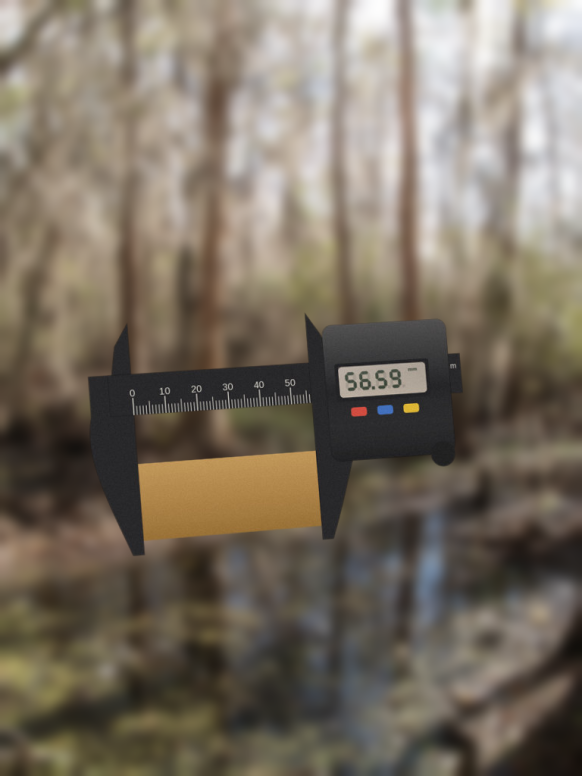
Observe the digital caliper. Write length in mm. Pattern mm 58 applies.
mm 56.59
